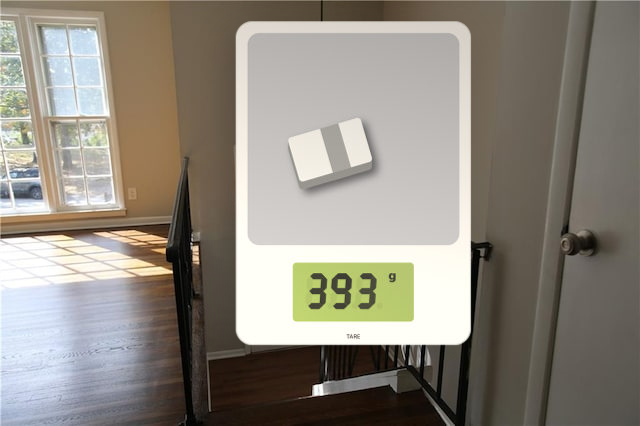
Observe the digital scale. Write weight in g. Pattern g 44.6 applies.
g 393
